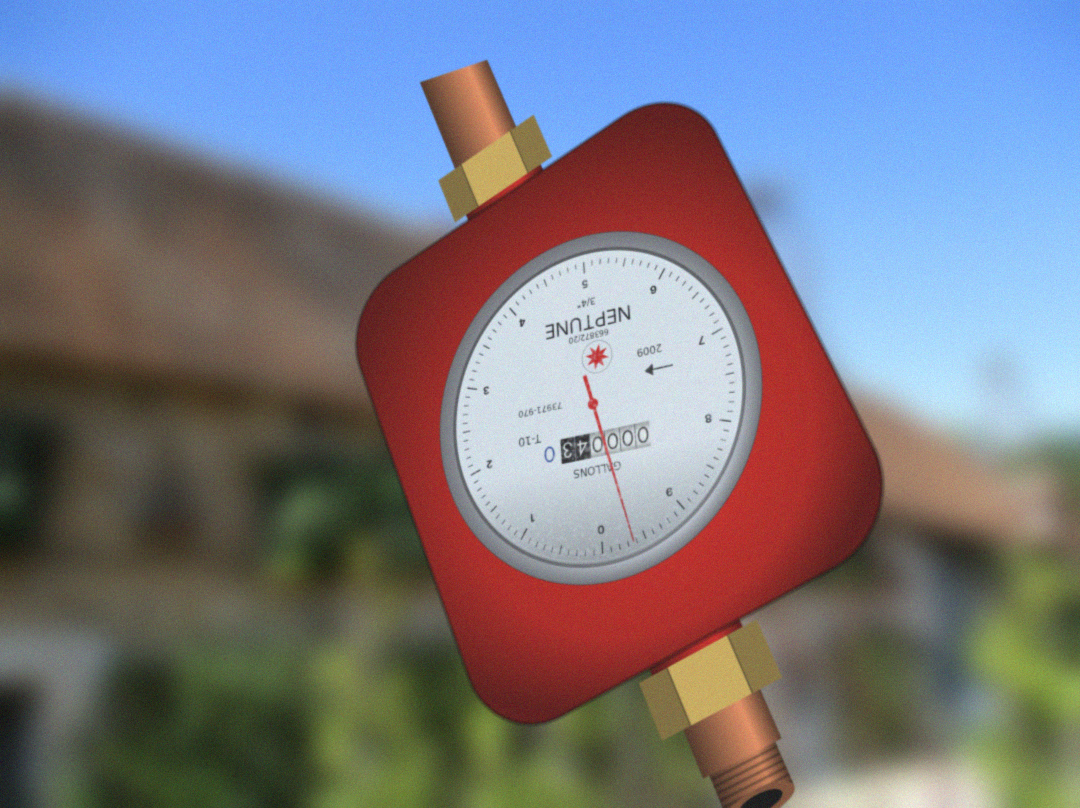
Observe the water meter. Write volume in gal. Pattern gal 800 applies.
gal 429.6
